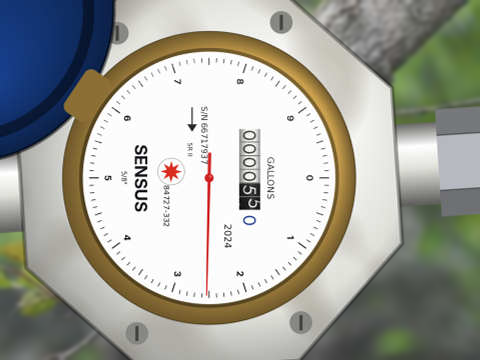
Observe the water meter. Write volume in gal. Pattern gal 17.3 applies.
gal 552.5
